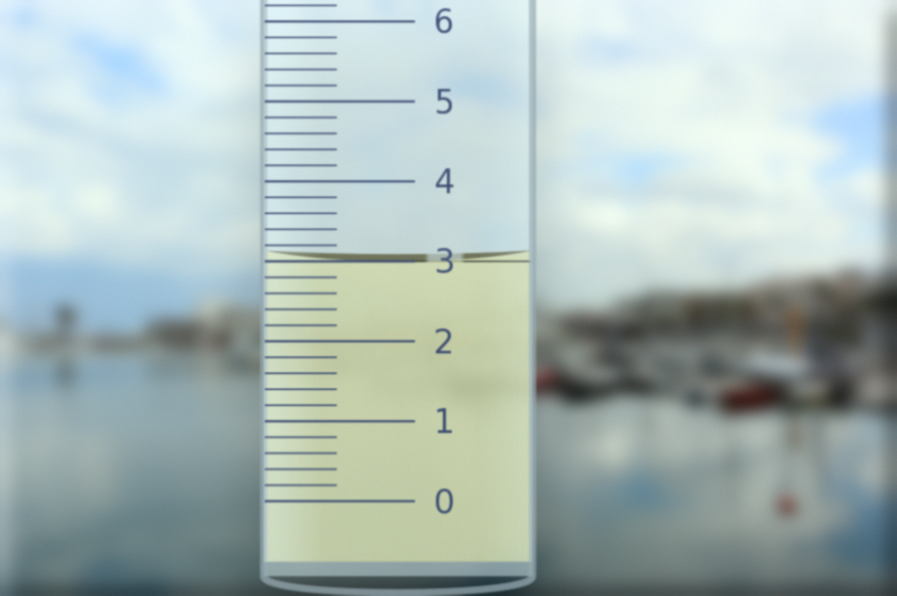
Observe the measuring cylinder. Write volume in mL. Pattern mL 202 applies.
mL 3
